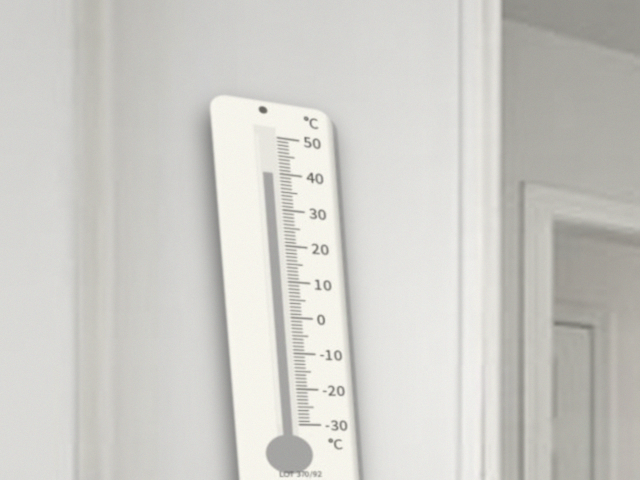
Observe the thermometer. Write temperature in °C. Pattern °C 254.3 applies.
°C 40
